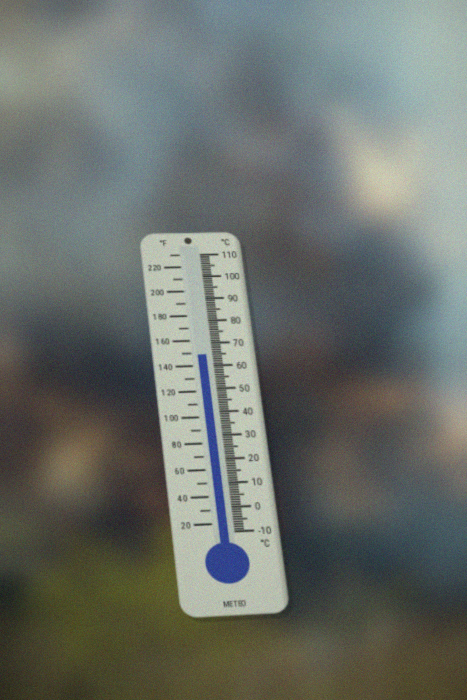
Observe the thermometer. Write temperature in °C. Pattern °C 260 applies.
°C 65
